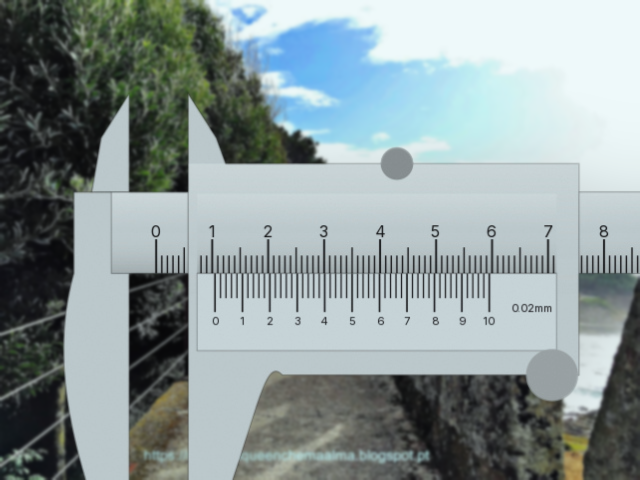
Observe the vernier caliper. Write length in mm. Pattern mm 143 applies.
mm 10.5
